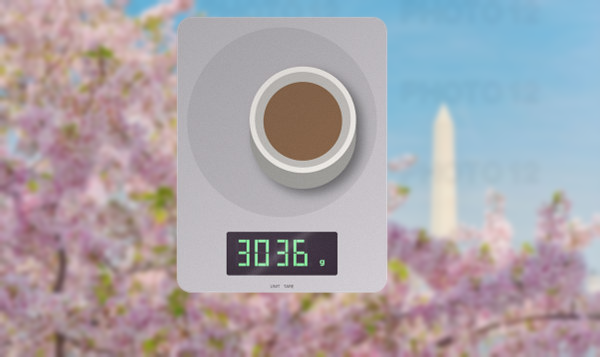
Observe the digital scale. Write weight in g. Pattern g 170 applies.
g 3036
